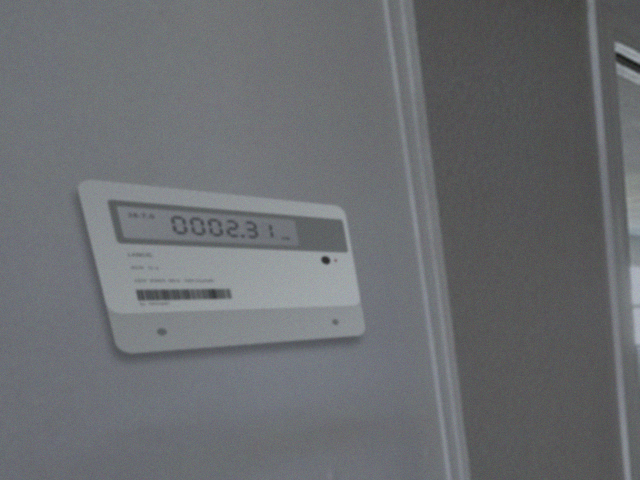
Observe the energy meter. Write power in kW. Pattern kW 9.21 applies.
kW 2.31
